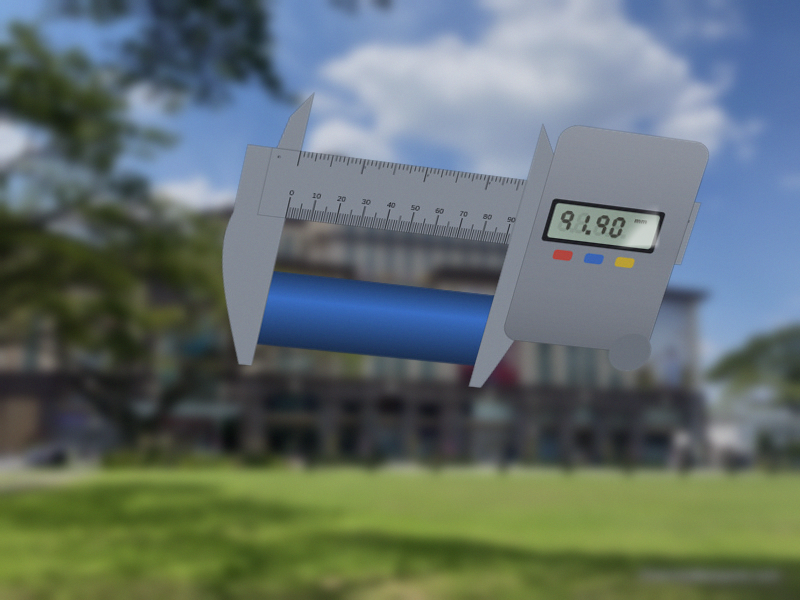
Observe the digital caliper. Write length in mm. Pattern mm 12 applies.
mm 91.90
